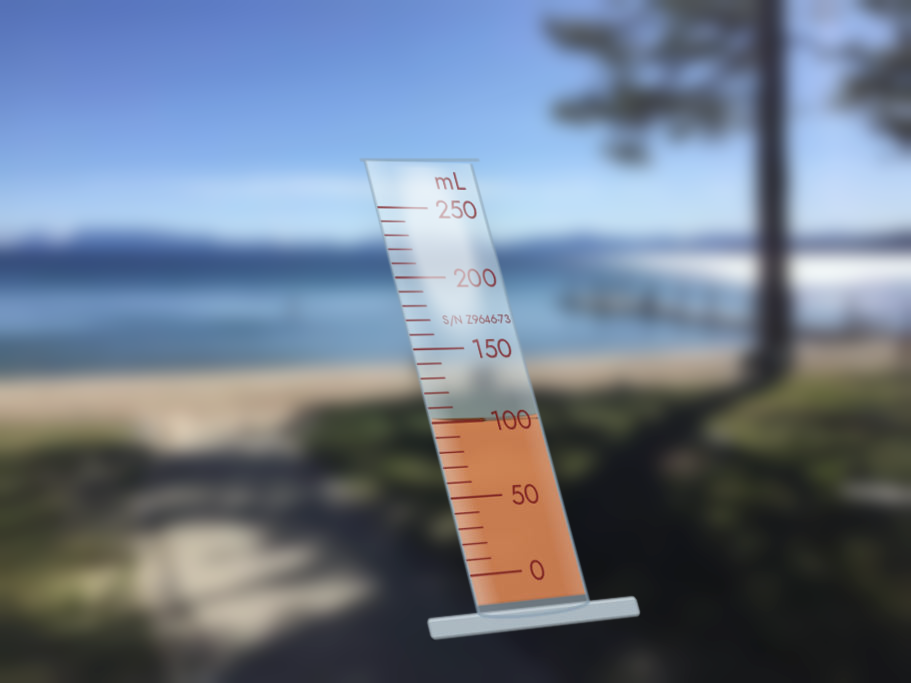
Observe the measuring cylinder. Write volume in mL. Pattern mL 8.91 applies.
mL 100
